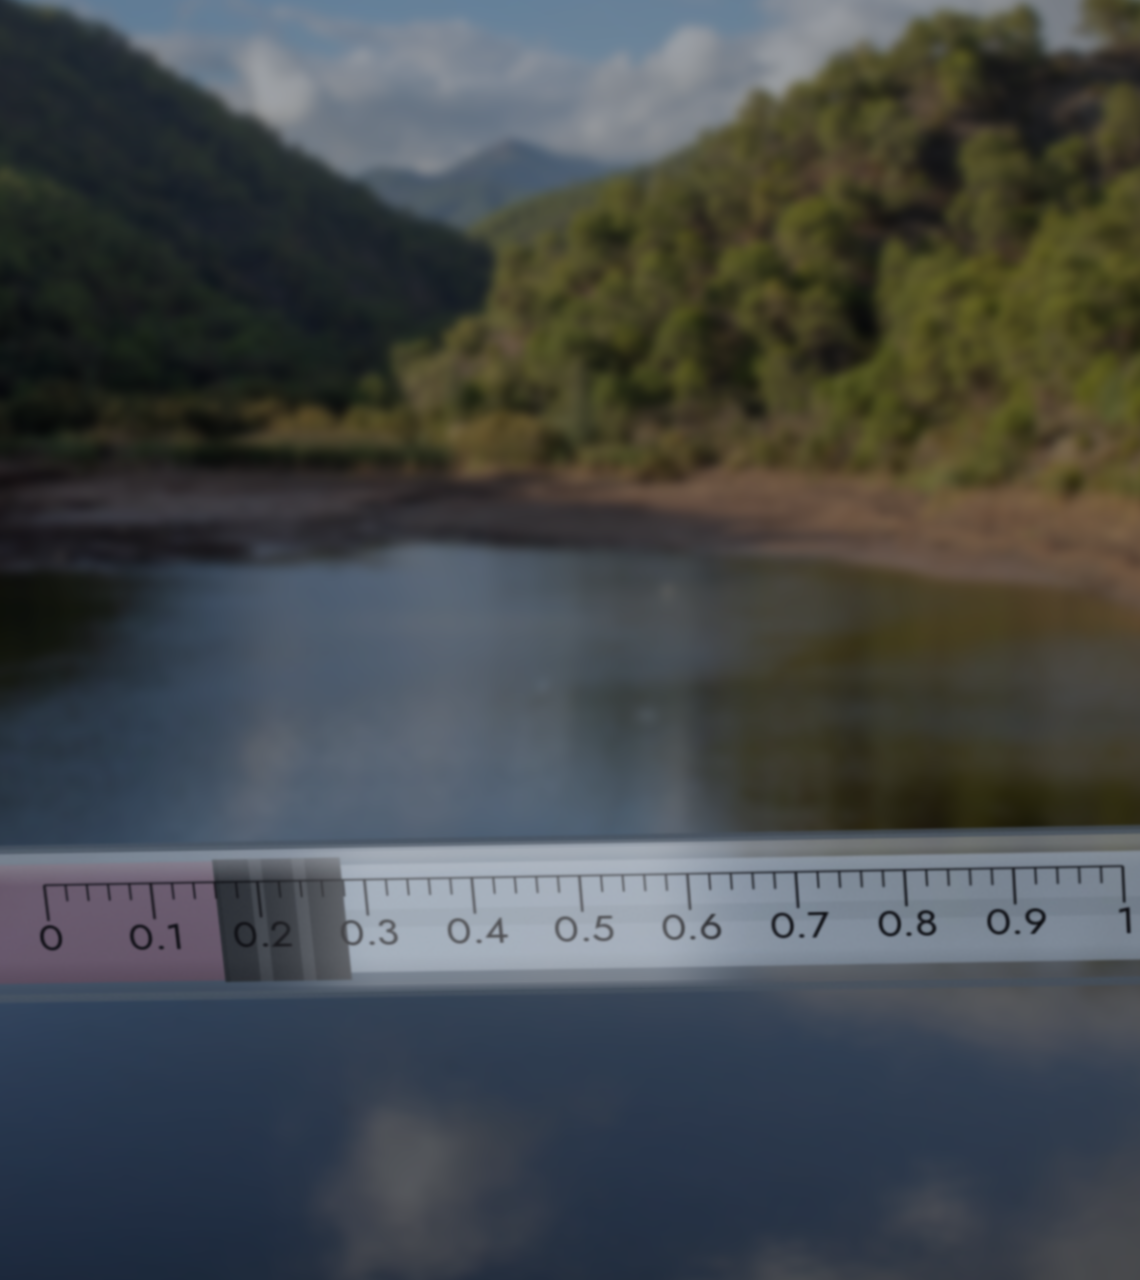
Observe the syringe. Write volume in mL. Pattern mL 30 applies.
mL 0.16
